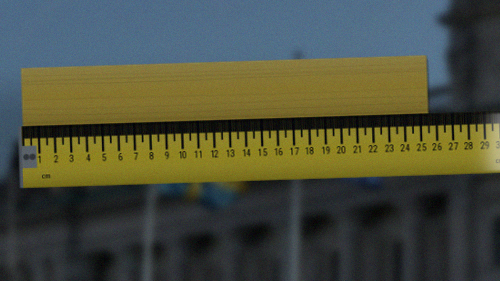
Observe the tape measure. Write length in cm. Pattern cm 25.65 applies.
cm 25.5
